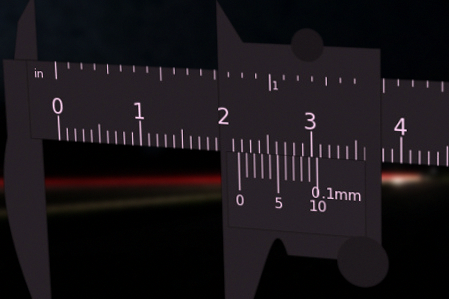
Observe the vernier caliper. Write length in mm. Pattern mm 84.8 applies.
mm 21.6
